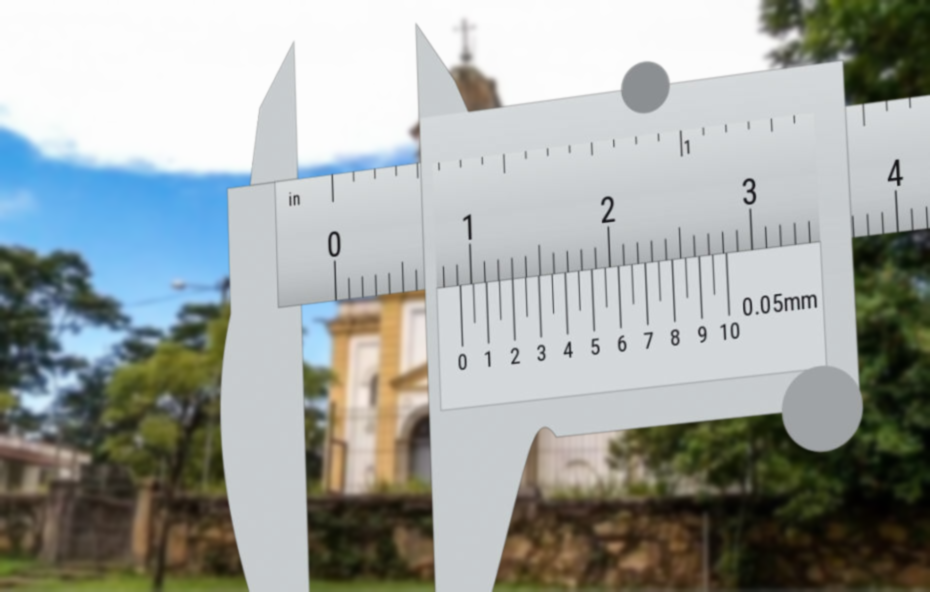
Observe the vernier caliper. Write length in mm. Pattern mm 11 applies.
mm 9.2
